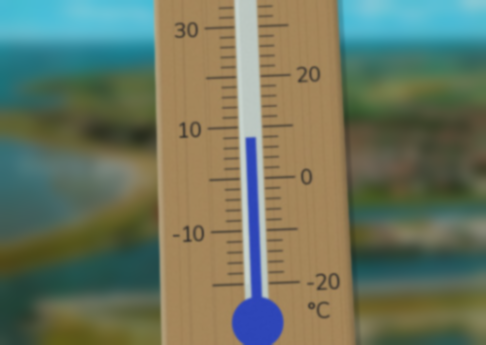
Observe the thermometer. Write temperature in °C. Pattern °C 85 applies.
°C 8
